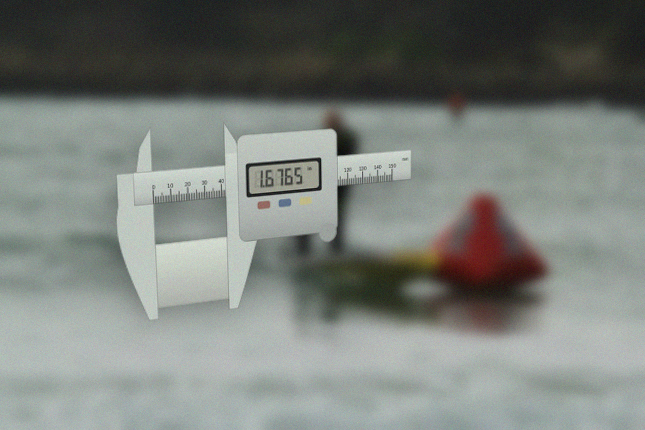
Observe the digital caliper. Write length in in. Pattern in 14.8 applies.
in 1.6765
